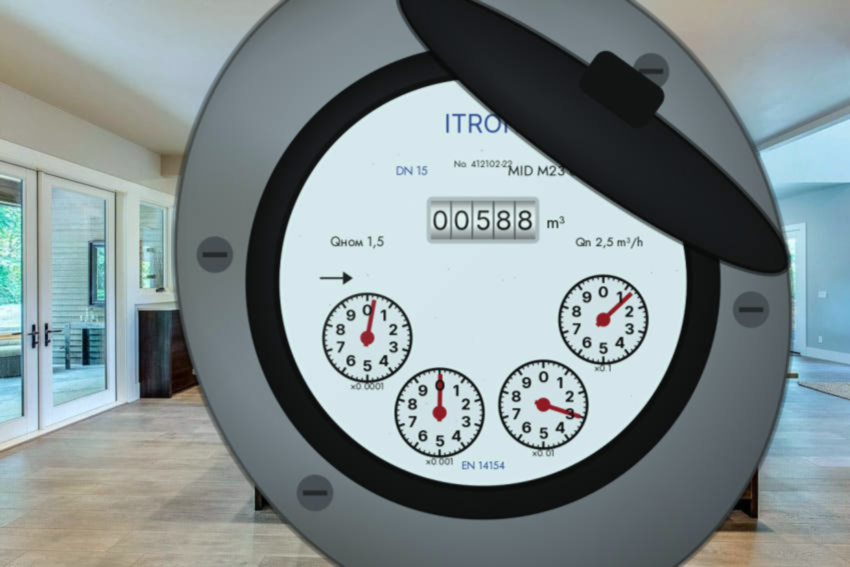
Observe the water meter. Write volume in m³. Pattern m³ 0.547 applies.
m³ 588.1300
